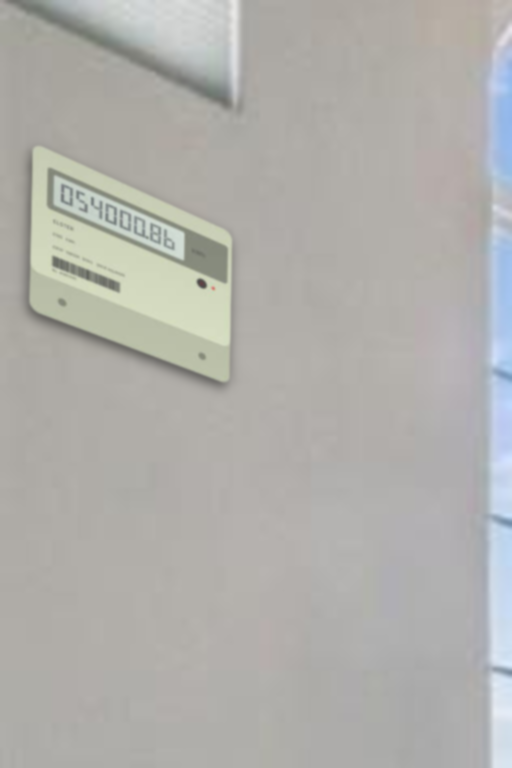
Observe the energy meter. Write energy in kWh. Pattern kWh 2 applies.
kWh 54000.86
